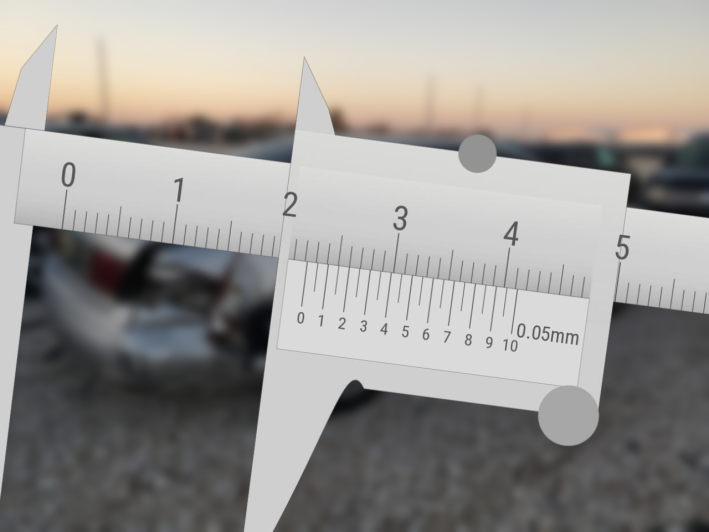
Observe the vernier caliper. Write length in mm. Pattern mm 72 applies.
mm 22.2
